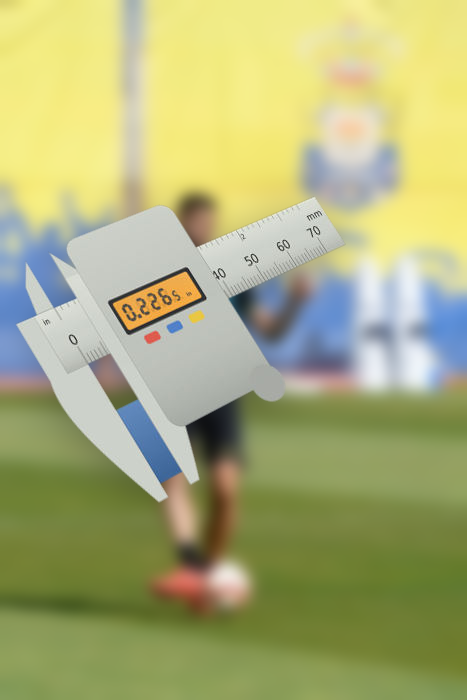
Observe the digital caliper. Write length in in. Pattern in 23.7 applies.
in 0.2265
